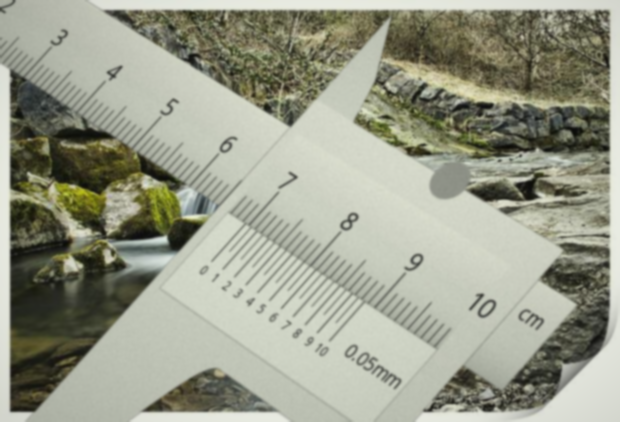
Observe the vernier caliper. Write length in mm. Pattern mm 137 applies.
mm 69.5
